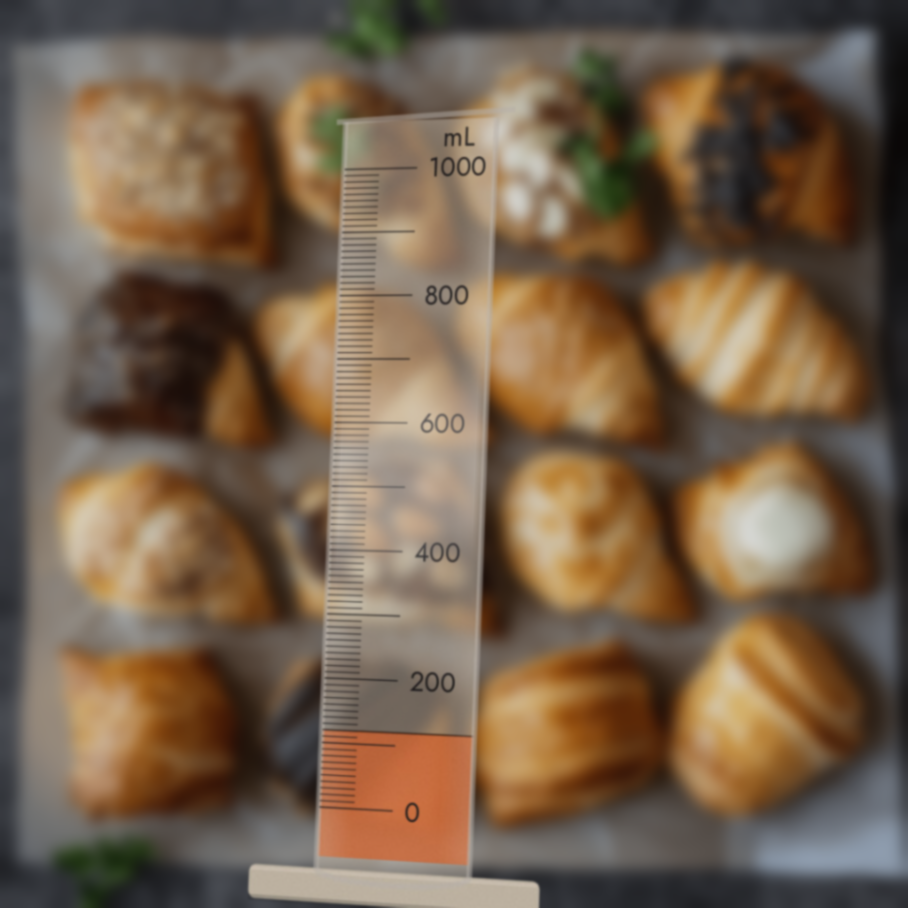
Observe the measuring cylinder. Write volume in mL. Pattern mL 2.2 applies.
mL 120
